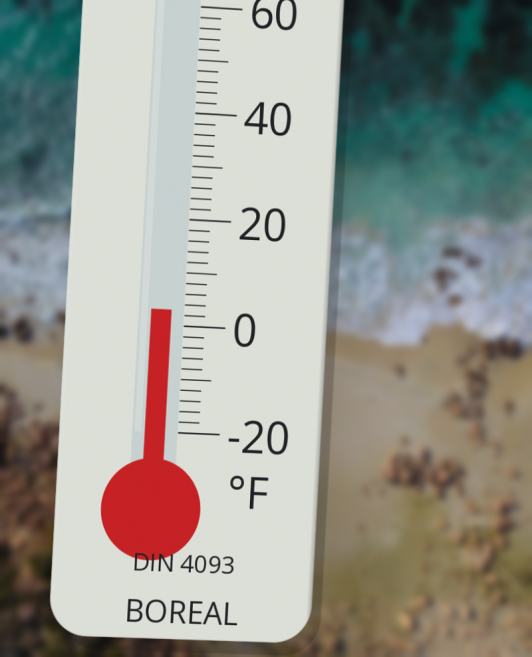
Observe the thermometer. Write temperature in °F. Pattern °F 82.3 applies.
°F 3
